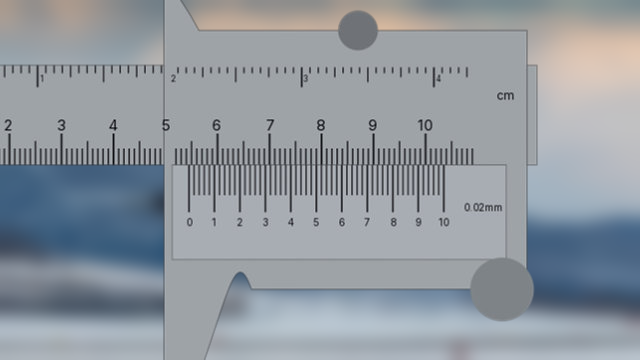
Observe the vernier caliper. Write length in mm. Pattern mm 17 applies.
mm 54.5
